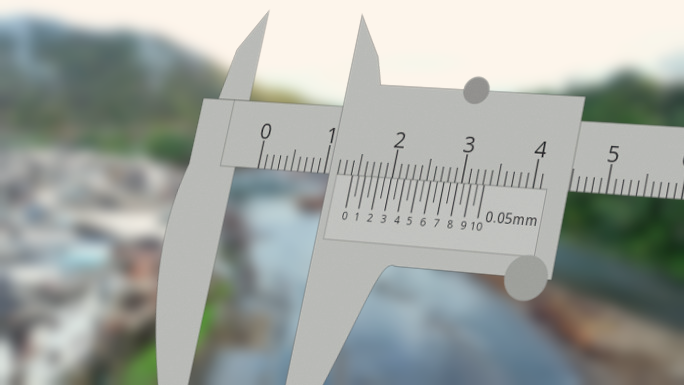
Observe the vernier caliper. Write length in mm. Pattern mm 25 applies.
mm 14.2
